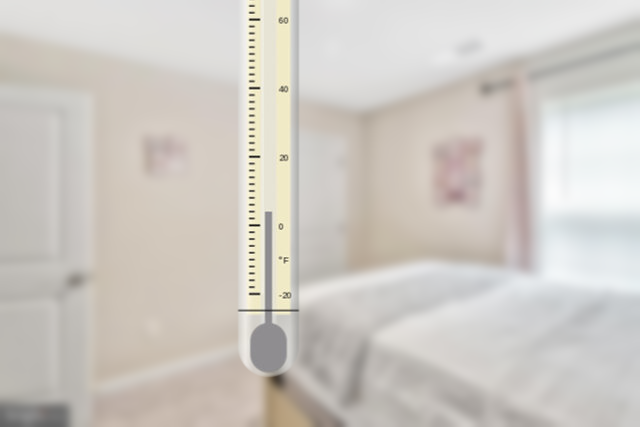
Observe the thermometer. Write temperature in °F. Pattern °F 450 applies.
°F 4
